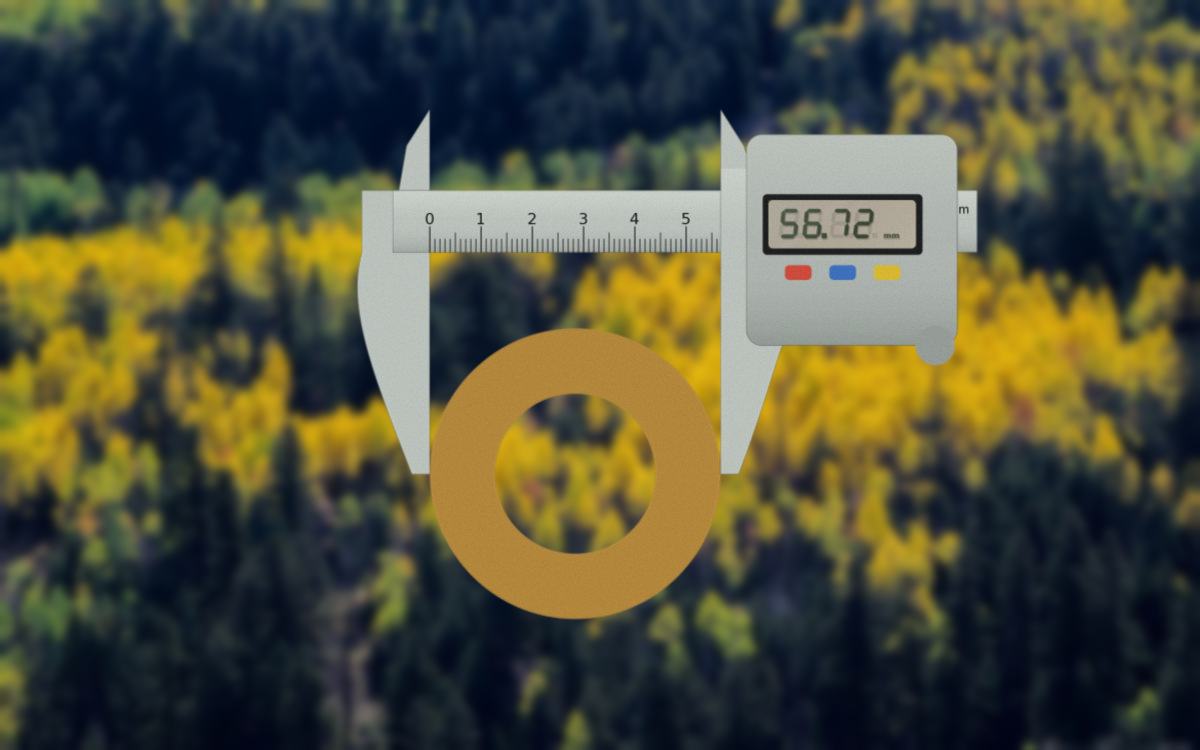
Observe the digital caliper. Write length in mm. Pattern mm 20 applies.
mm 56.72
